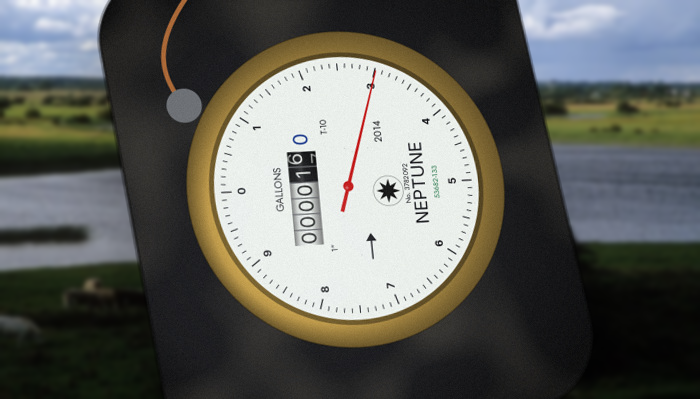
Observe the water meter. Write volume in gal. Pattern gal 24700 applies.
gal 163.0
